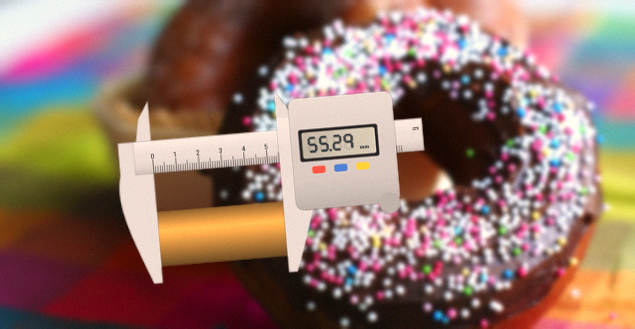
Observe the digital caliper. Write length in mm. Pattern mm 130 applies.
mm 55.29
